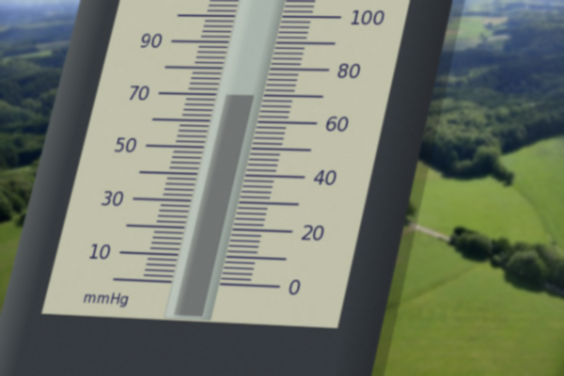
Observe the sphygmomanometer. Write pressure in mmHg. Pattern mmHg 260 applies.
mmHg 70
